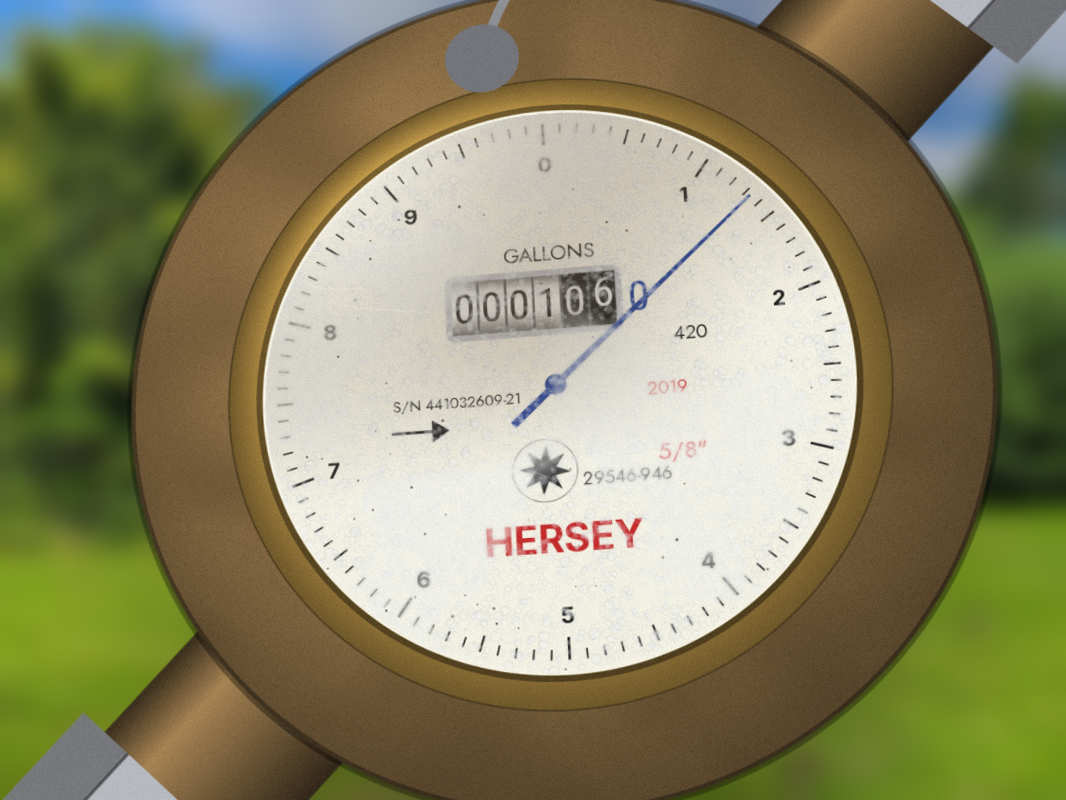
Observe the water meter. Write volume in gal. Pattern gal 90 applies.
gal 1061.3
